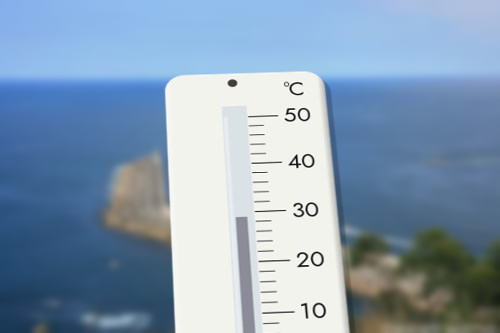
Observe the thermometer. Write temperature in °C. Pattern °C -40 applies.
°C 29
